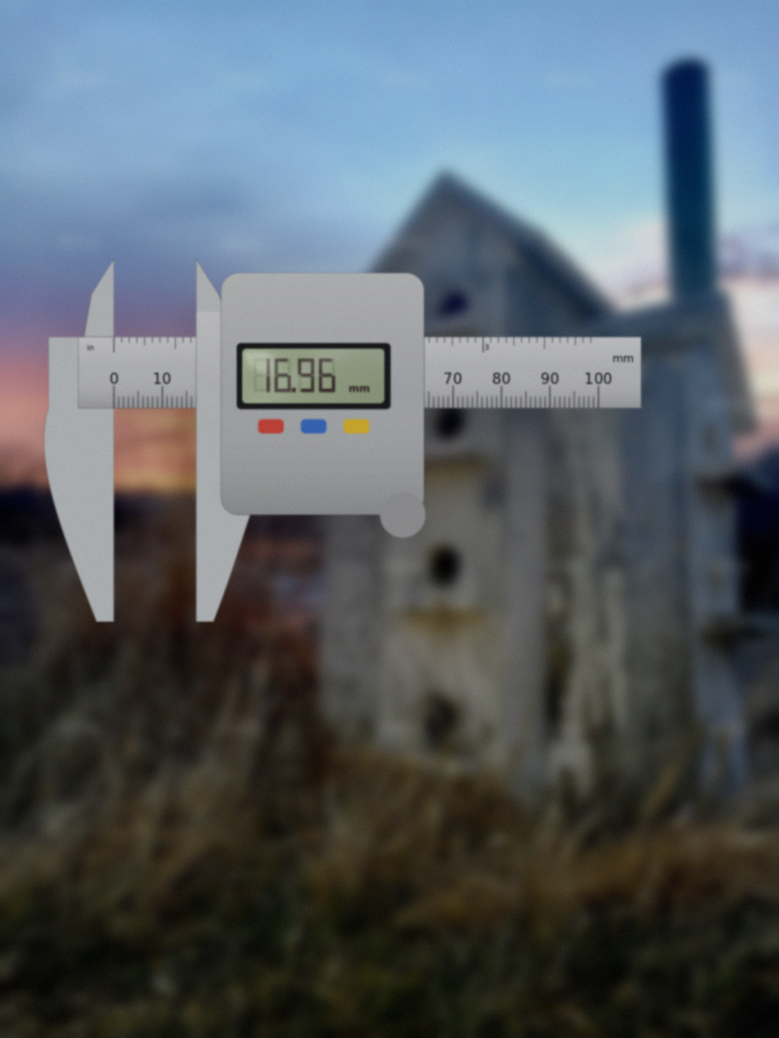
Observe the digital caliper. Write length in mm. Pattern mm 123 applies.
mm 16.96
